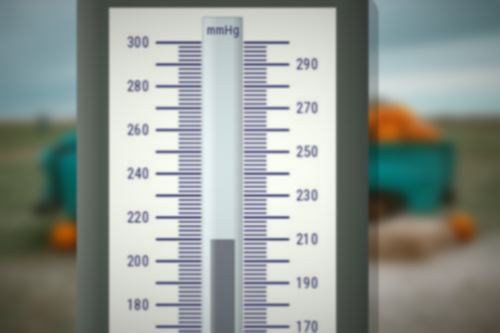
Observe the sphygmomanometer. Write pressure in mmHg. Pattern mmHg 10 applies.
mmHg 210
